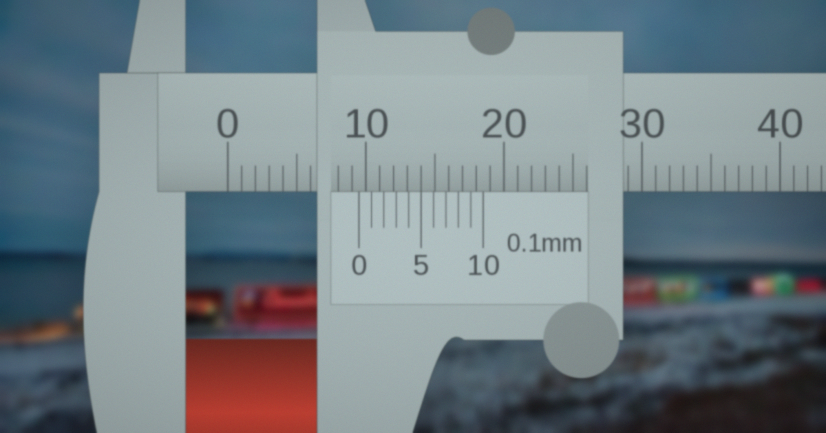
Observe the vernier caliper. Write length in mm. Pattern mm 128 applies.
mm 9.5
